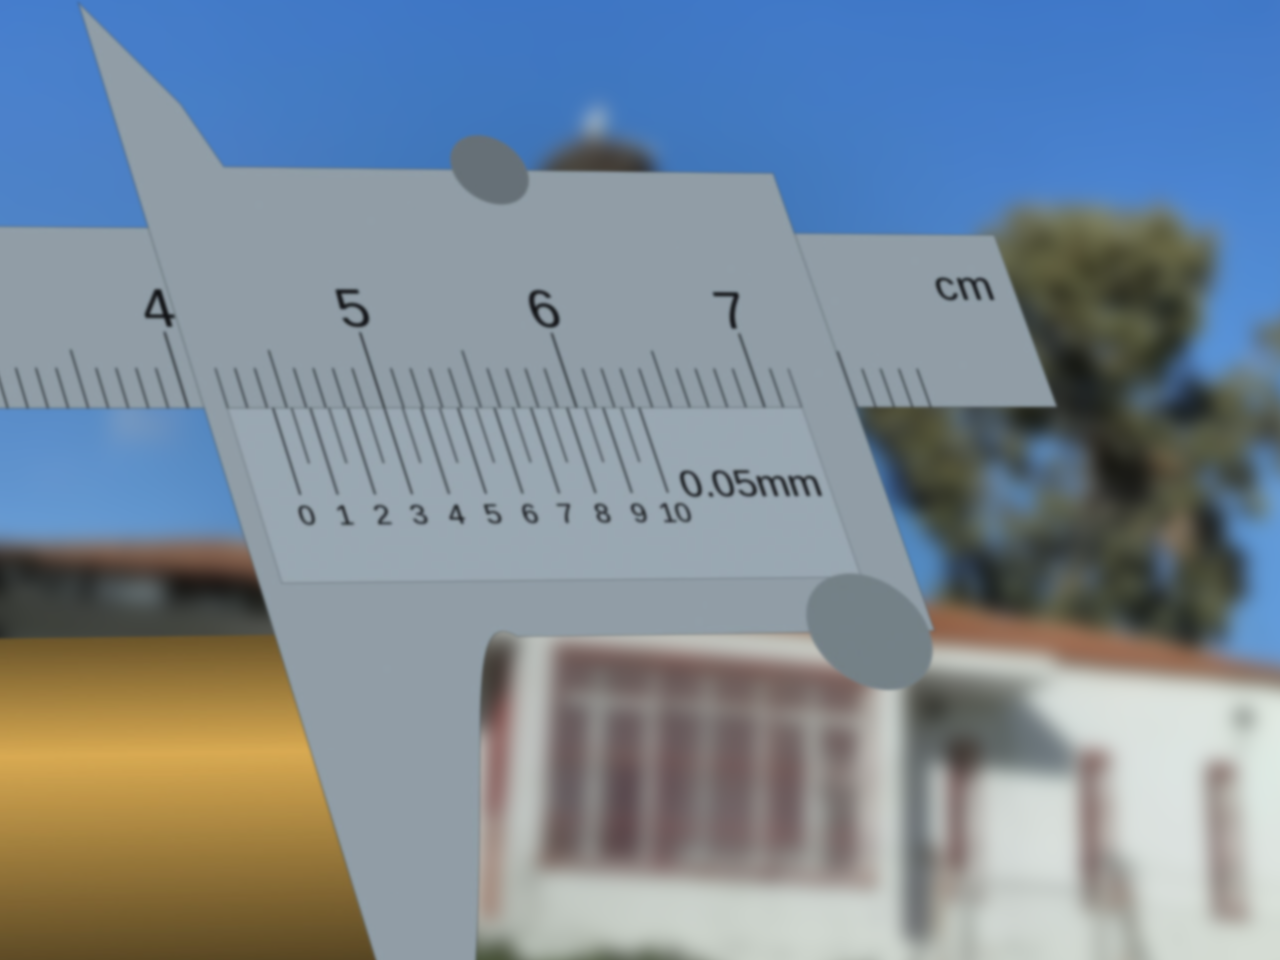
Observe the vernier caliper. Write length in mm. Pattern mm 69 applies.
mm 44.3
